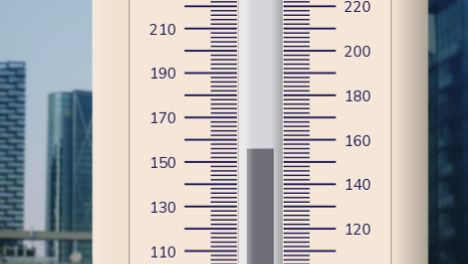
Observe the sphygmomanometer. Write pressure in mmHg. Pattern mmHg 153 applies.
mmHg 156
